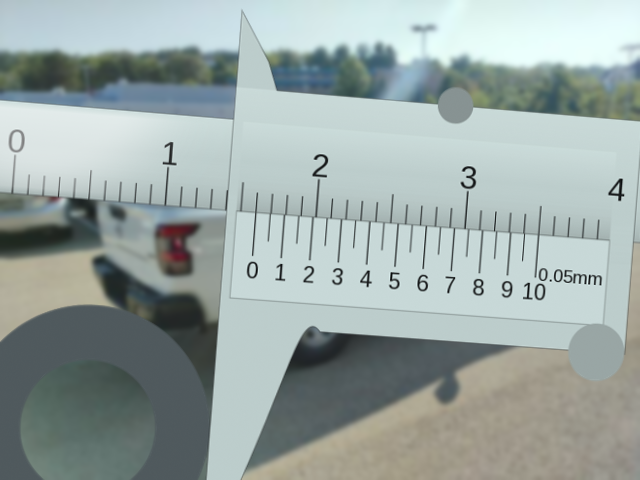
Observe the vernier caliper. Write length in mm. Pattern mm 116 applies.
mm 16.0
